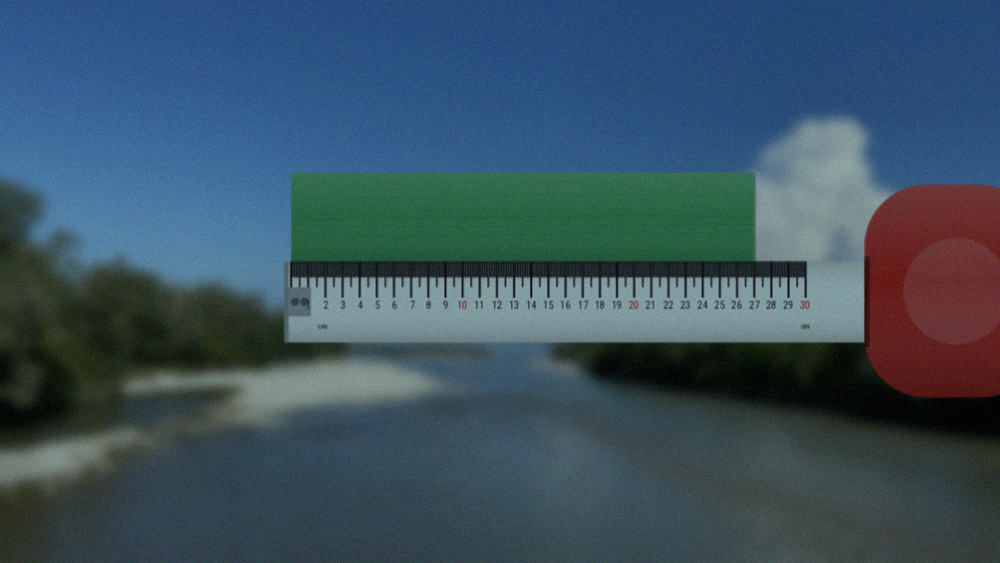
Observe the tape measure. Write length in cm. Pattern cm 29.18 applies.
cm 27
